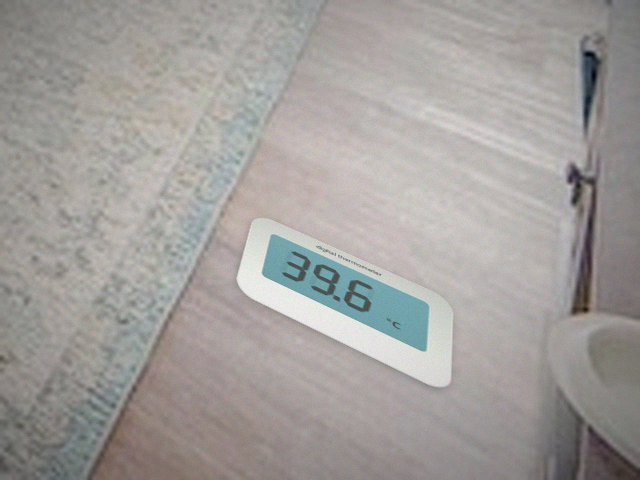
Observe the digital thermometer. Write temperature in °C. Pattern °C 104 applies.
°C 39.6
